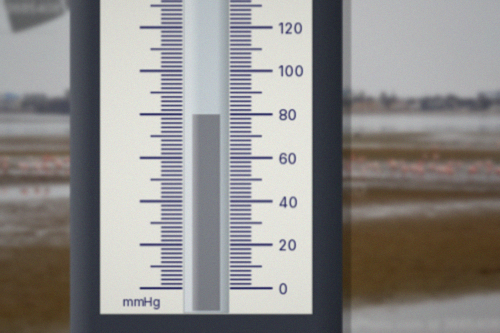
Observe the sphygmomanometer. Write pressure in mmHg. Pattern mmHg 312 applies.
mmHg 80
